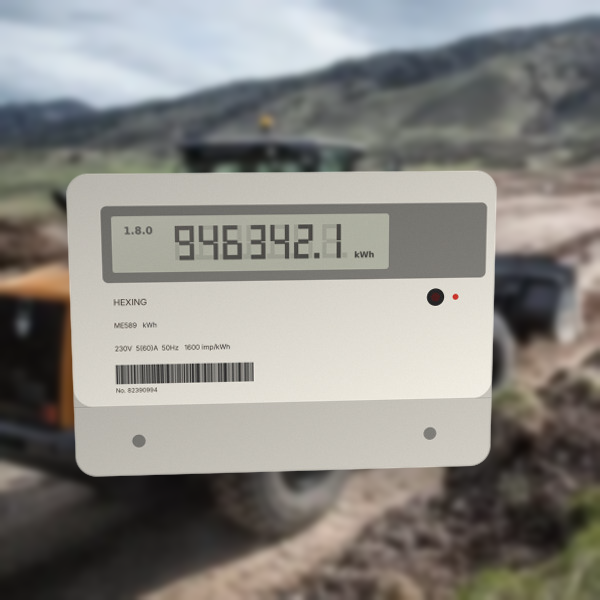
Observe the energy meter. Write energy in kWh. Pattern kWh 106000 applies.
kWh 946342.1
